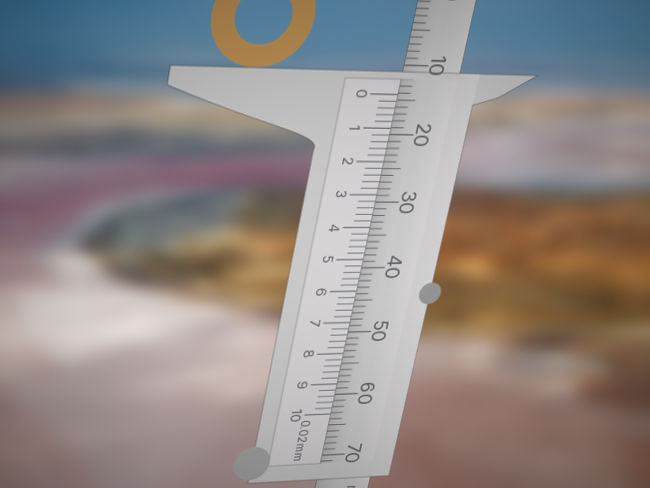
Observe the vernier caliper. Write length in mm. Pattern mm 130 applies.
mm 14.2
